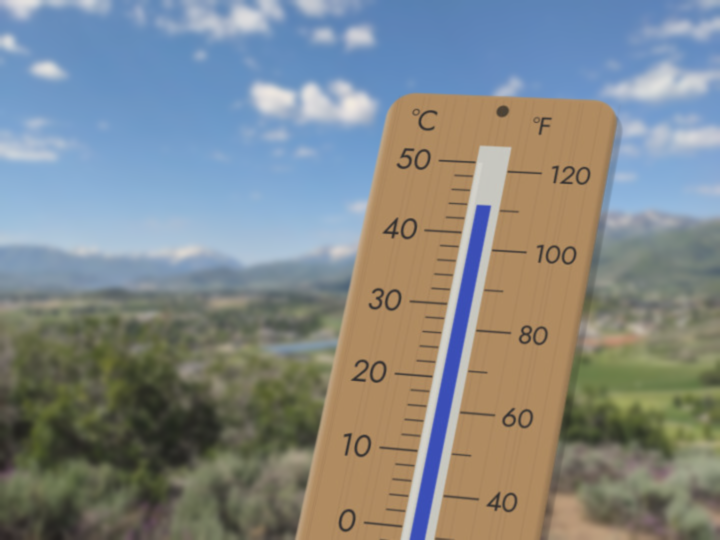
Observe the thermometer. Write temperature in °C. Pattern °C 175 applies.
°C 44
